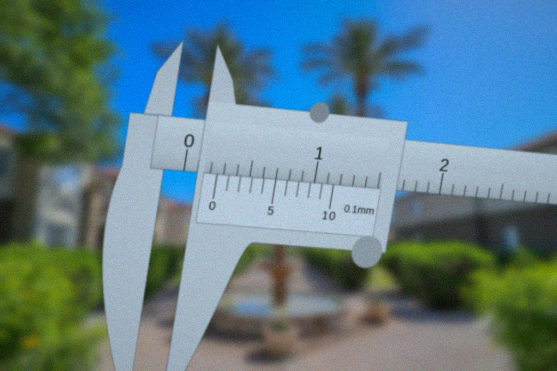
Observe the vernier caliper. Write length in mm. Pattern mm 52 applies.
mm 2.5
